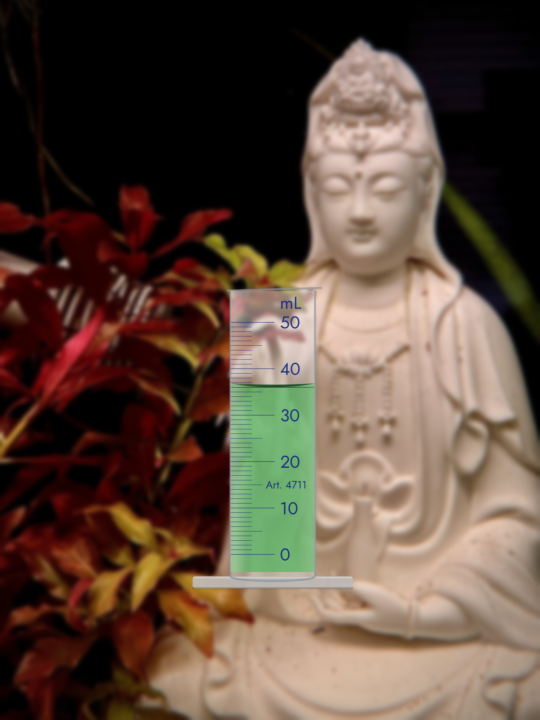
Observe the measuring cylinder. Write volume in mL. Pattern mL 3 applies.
mL 36
